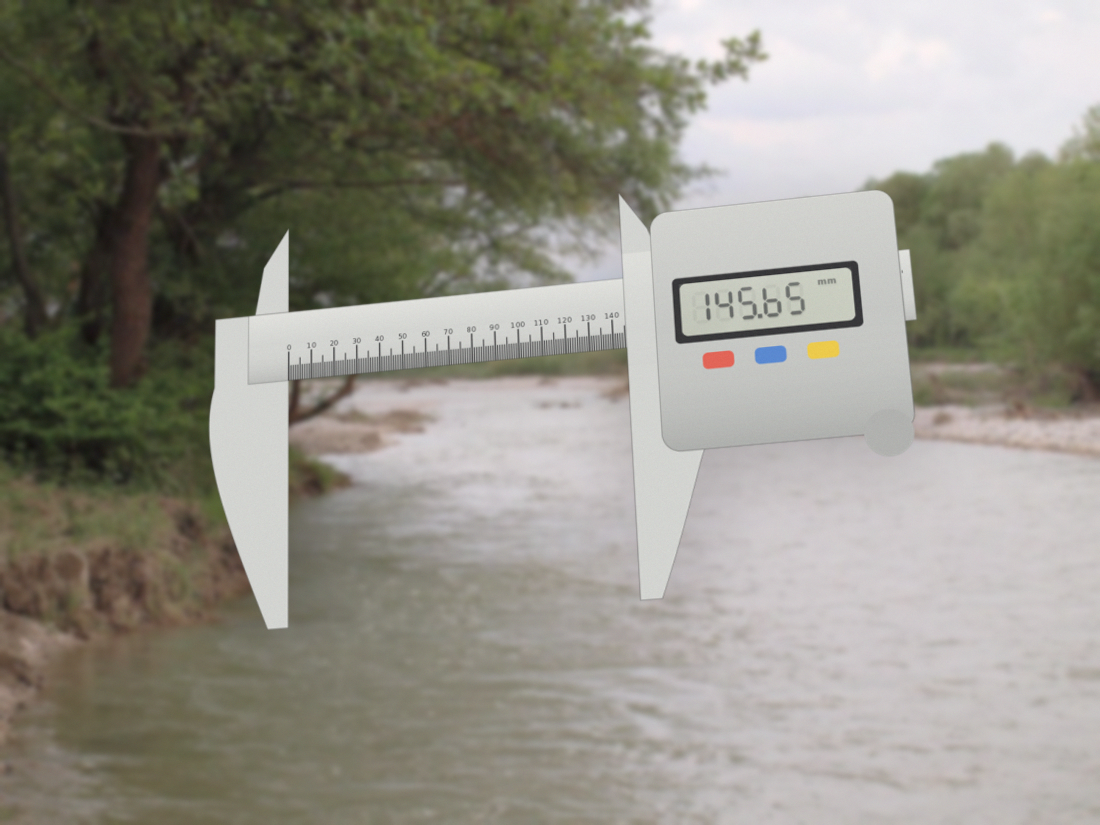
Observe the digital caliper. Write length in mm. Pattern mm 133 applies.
mm 145.65
